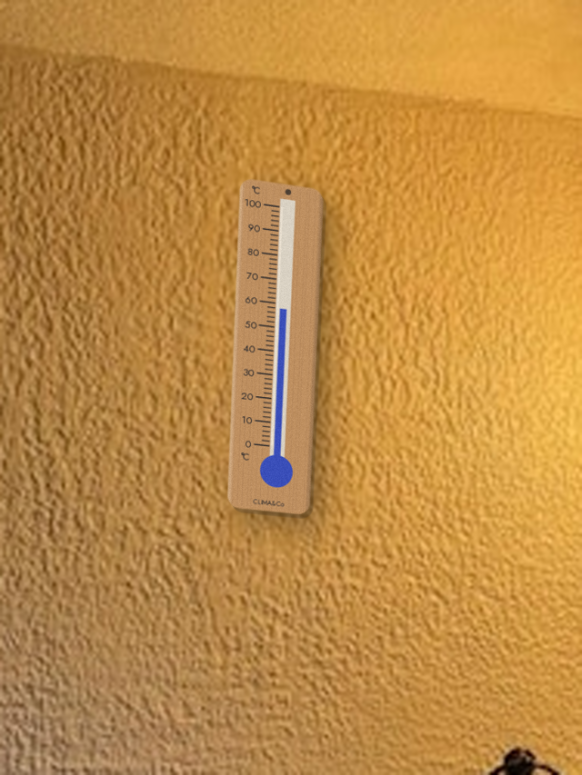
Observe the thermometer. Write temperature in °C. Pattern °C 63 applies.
°C 58
